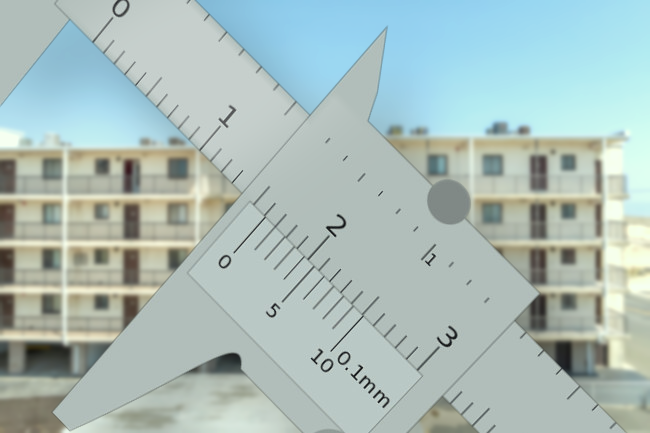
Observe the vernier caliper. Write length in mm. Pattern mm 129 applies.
mm 16.1
